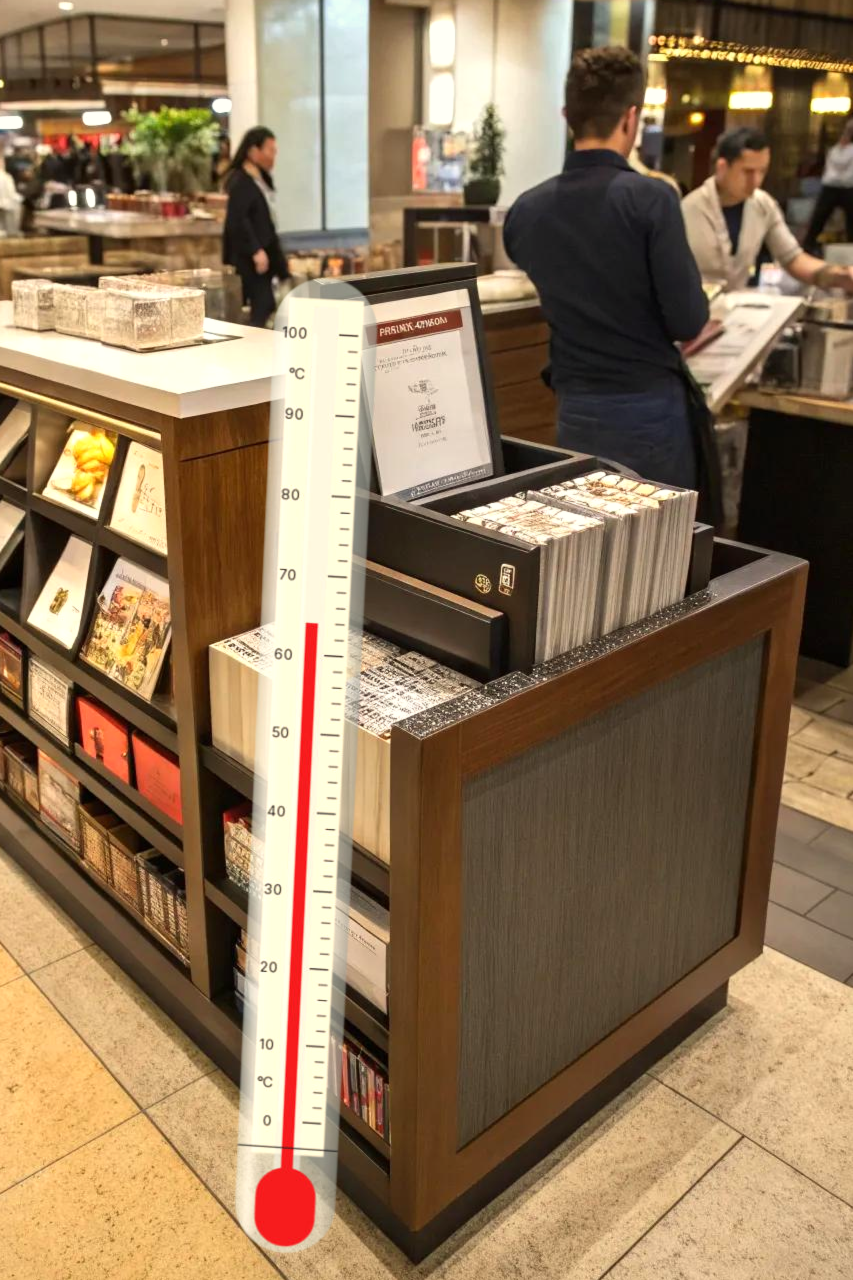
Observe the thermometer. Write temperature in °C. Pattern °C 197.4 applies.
°C 64
